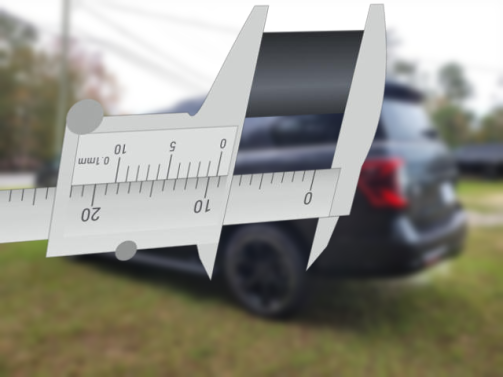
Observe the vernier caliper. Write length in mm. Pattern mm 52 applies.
mm 9.3
